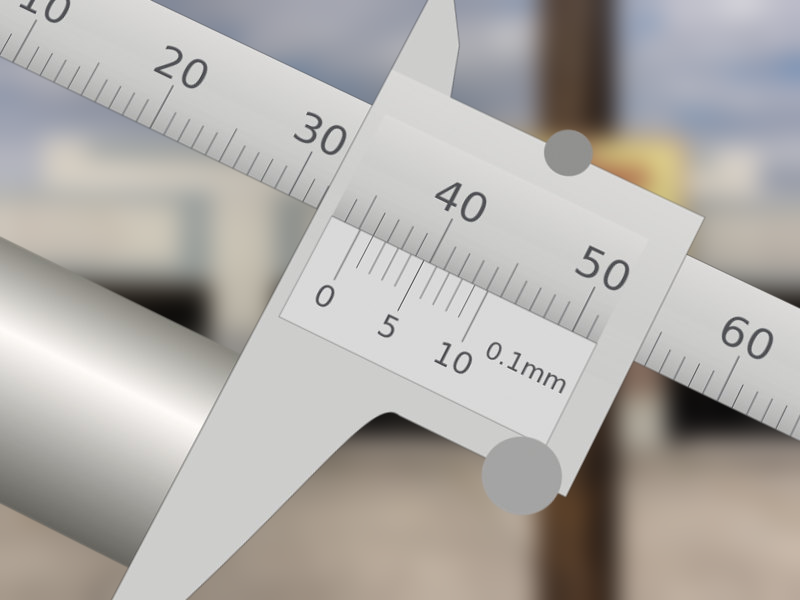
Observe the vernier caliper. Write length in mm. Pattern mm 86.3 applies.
mm 35.1
